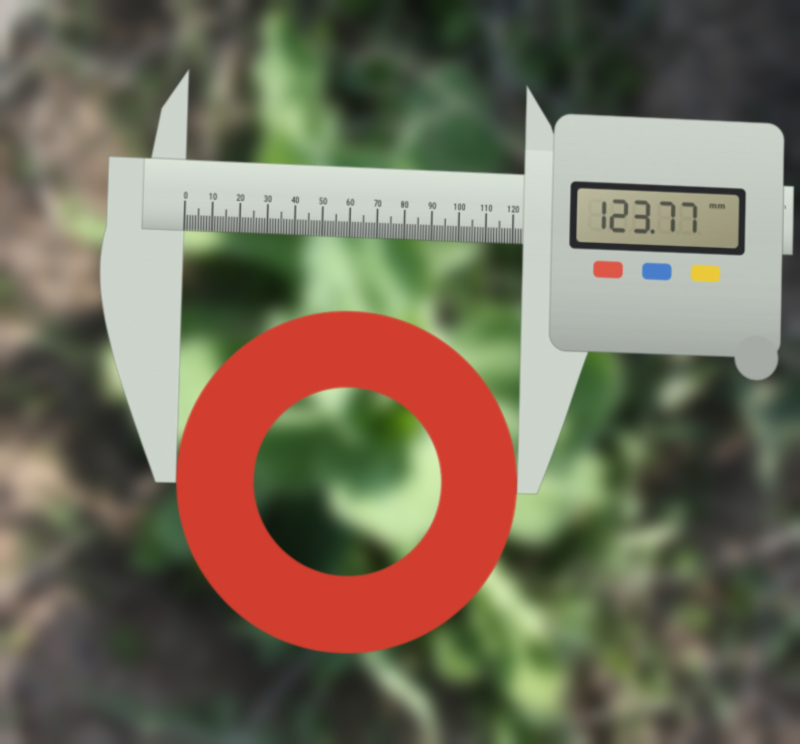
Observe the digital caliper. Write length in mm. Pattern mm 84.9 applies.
mm 123.77
